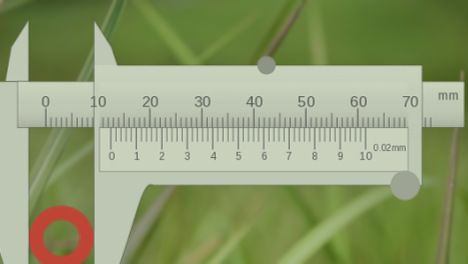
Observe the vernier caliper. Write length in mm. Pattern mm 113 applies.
mm 12.5
